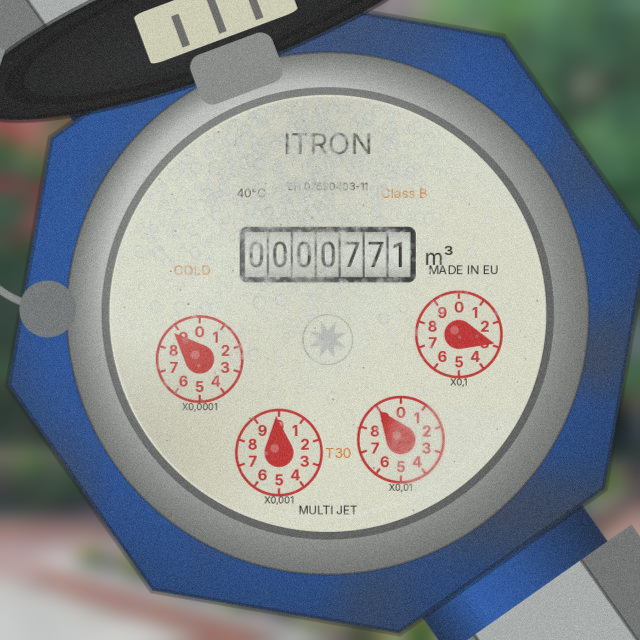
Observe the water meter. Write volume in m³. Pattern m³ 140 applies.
m³ 771.2898
